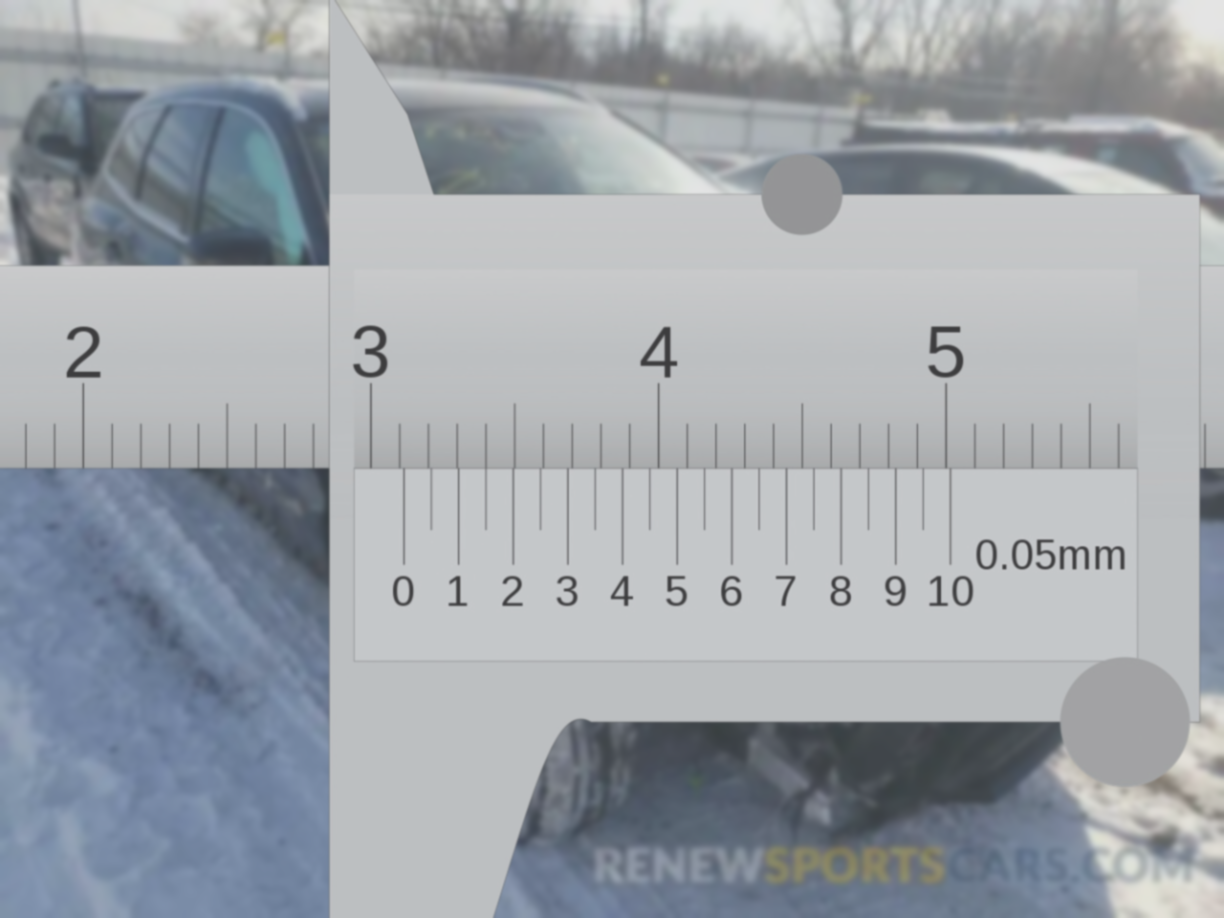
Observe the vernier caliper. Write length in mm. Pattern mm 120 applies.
mm 31.15
